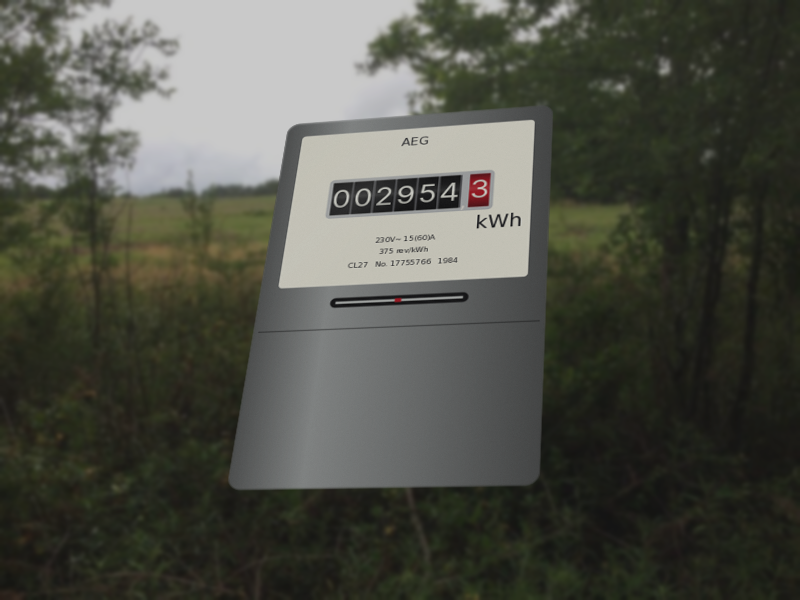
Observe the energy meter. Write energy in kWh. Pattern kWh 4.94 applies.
kWh 2954.3
